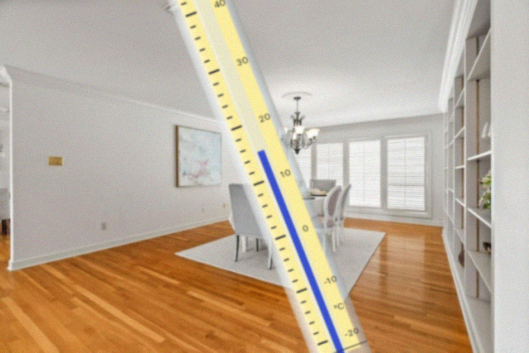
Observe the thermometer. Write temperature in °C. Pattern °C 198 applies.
°C 15
